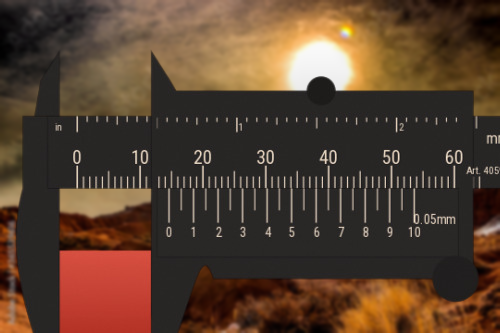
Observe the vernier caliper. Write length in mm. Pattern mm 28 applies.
mm 14.6
